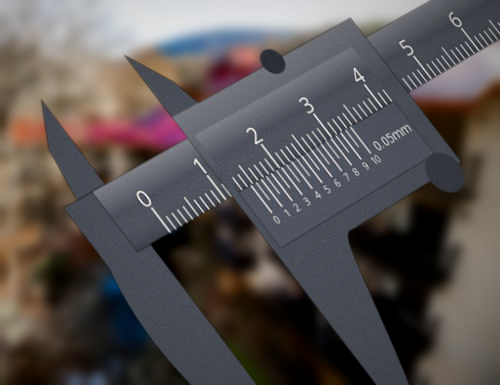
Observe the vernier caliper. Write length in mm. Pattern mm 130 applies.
mm 14.6
